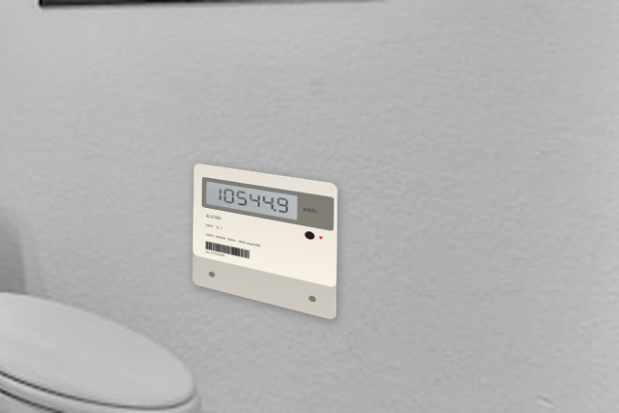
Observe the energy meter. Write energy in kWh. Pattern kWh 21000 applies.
kWh 10544.9
